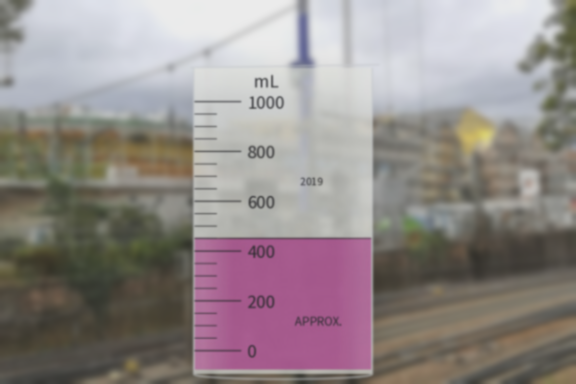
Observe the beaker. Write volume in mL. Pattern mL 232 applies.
mL 450
